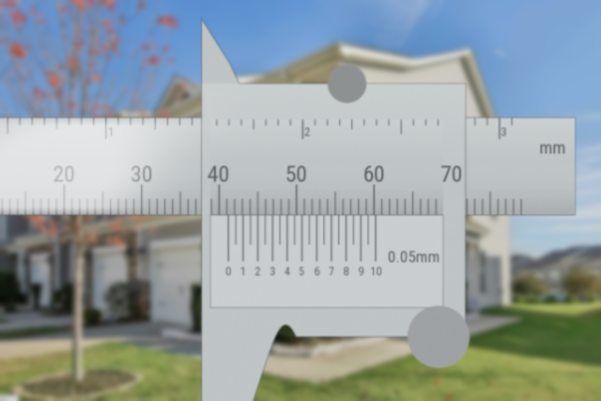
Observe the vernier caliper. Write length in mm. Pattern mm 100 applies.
mm 41.2
